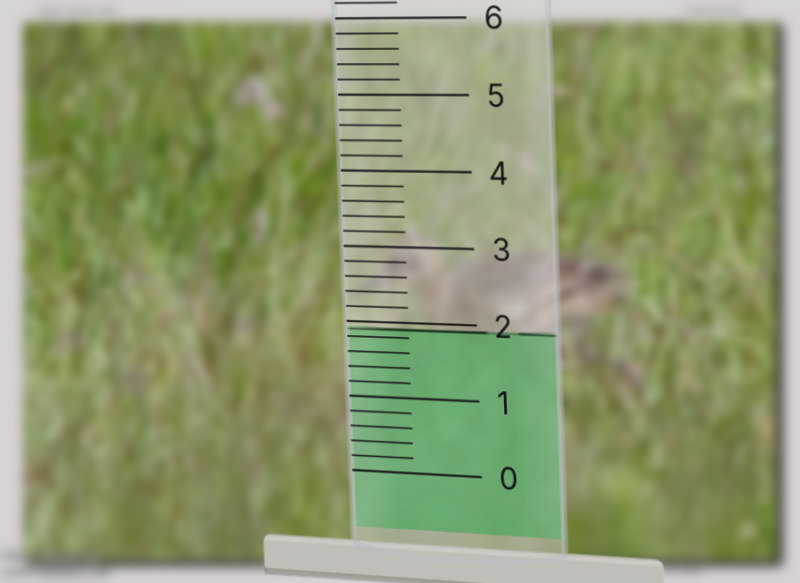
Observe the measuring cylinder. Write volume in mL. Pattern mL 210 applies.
mL 1.9
